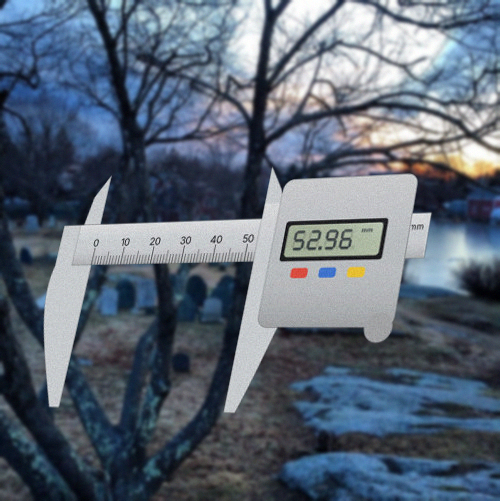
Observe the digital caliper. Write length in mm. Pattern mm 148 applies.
mm 52.96
